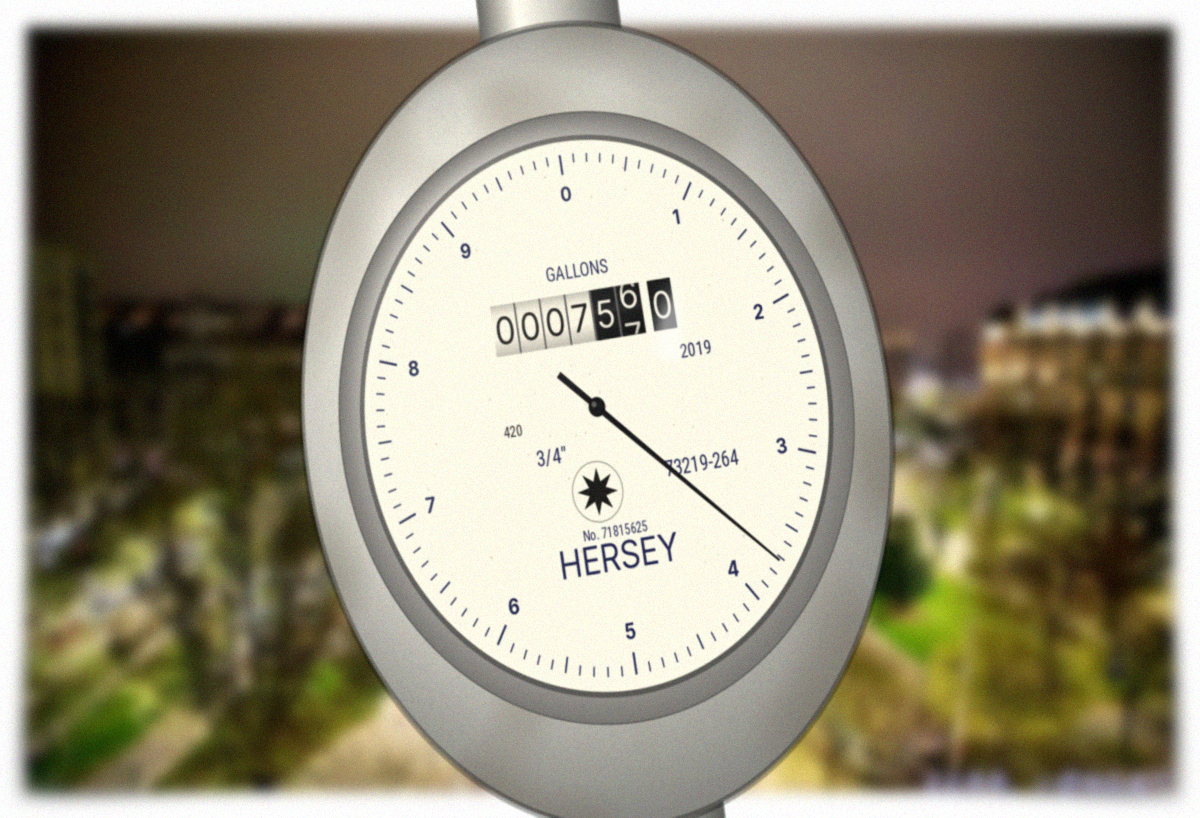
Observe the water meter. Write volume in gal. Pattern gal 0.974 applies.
gal 7563.7
